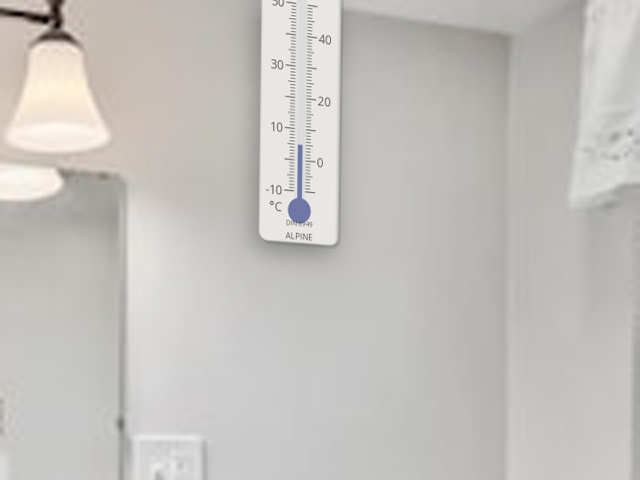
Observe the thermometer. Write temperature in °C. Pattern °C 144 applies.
°C 5
